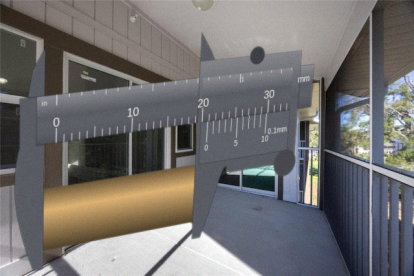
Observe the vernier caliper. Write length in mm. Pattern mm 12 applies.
mm 20.8
